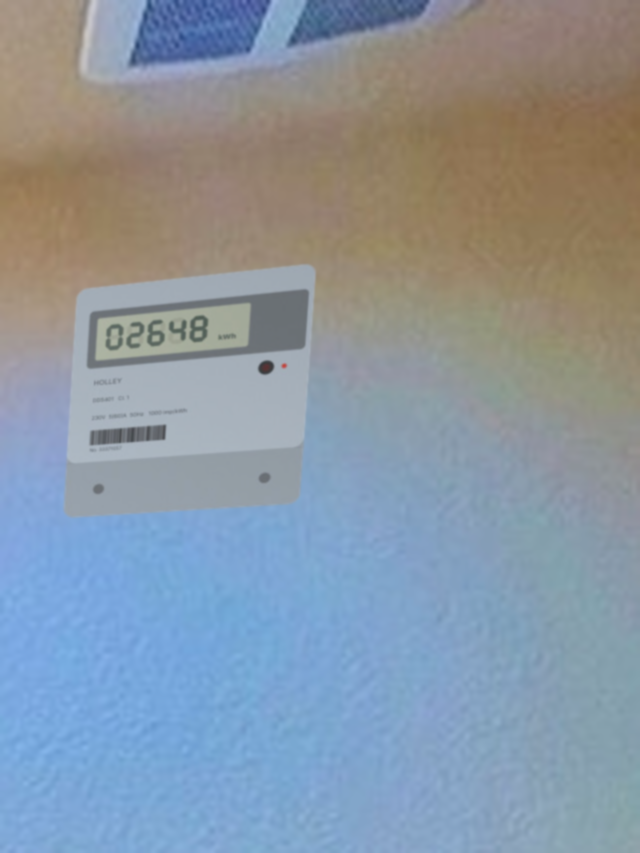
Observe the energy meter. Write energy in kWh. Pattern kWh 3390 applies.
kWh 2648
